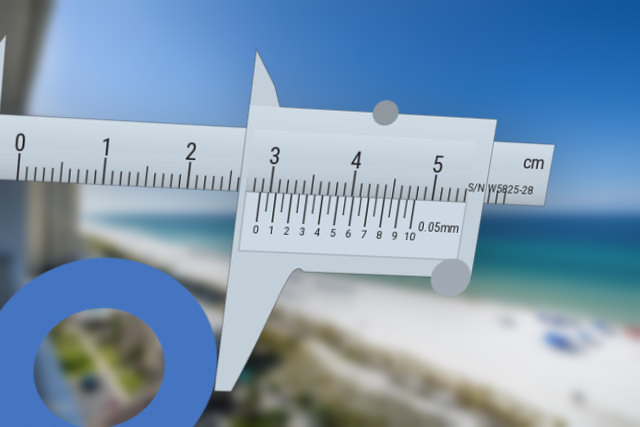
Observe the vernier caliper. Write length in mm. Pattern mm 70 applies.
mm 28.8
